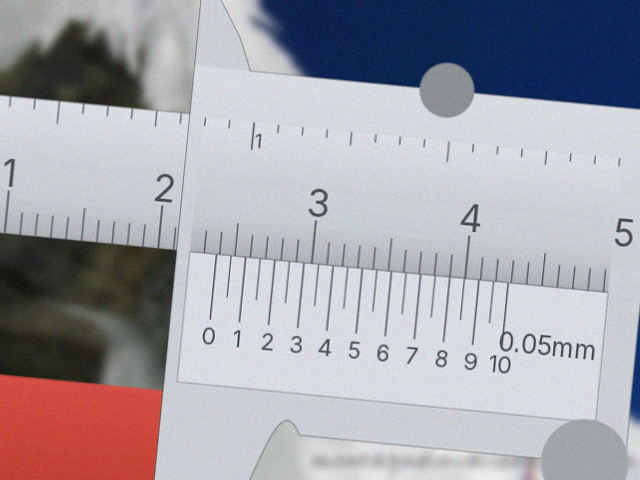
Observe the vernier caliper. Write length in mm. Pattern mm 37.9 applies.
mm 23.8
